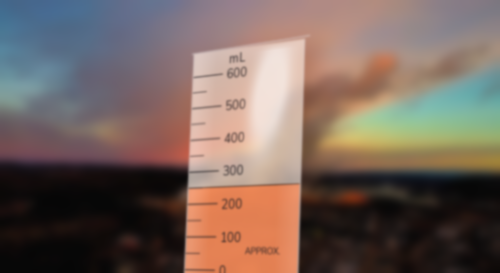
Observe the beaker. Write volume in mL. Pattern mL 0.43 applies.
mL 250
